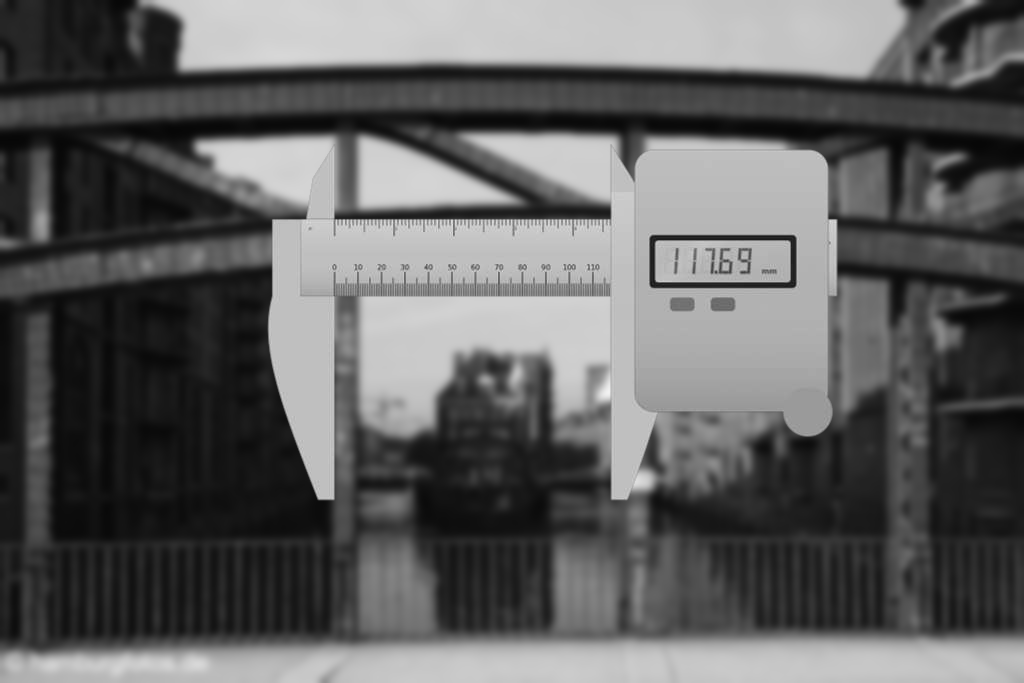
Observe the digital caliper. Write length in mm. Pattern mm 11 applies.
mm 117.69
